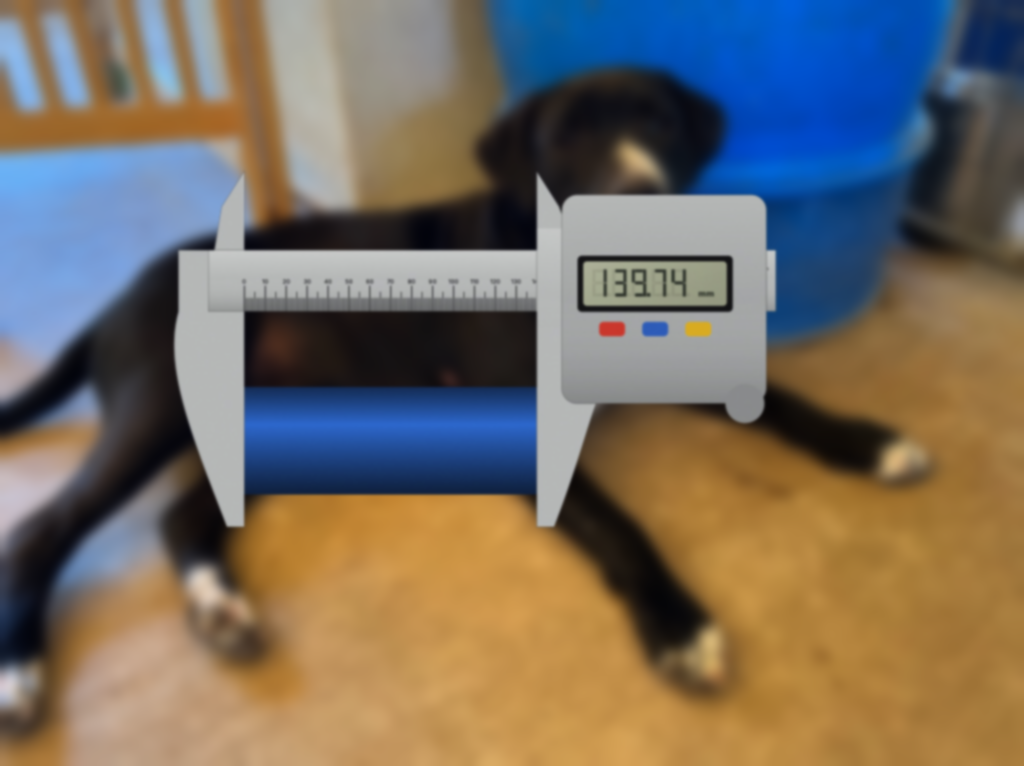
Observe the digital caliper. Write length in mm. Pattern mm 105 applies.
mm 139.74
